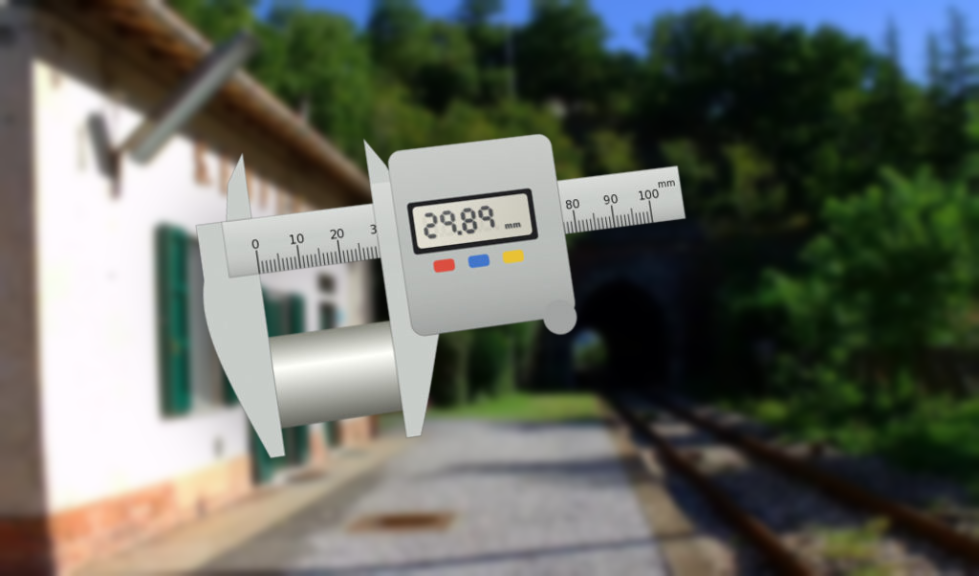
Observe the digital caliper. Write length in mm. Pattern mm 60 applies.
mm 29.89
